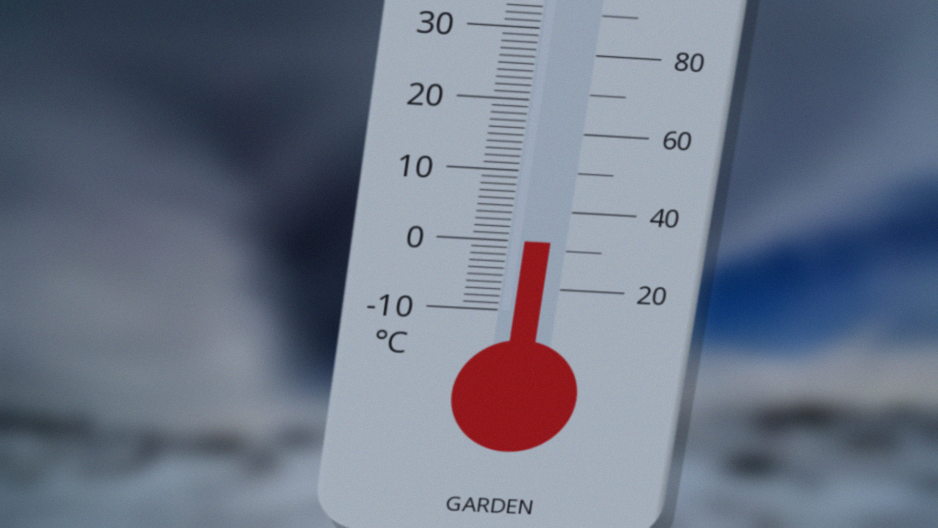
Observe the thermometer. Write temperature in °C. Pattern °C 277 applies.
°C 0
